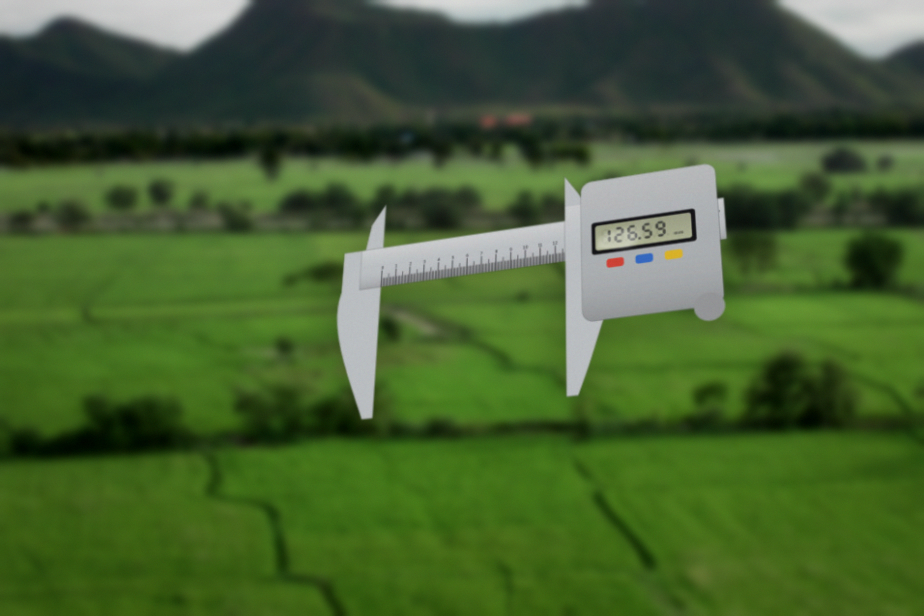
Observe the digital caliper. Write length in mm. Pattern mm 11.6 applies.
mm 126.59
